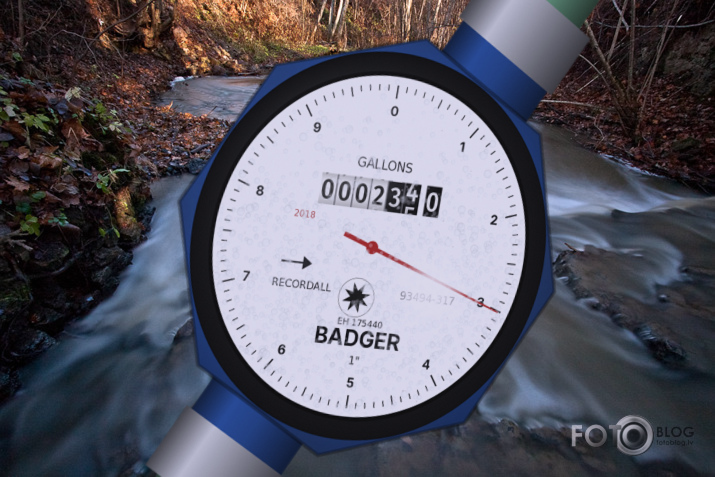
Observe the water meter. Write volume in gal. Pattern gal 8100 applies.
gal 2343.0
